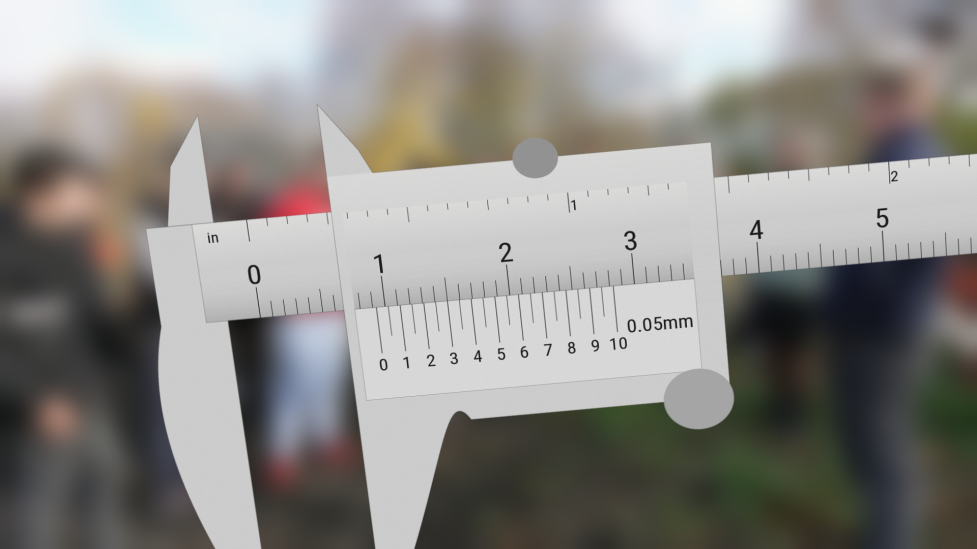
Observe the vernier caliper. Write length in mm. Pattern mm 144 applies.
mm 9.3
